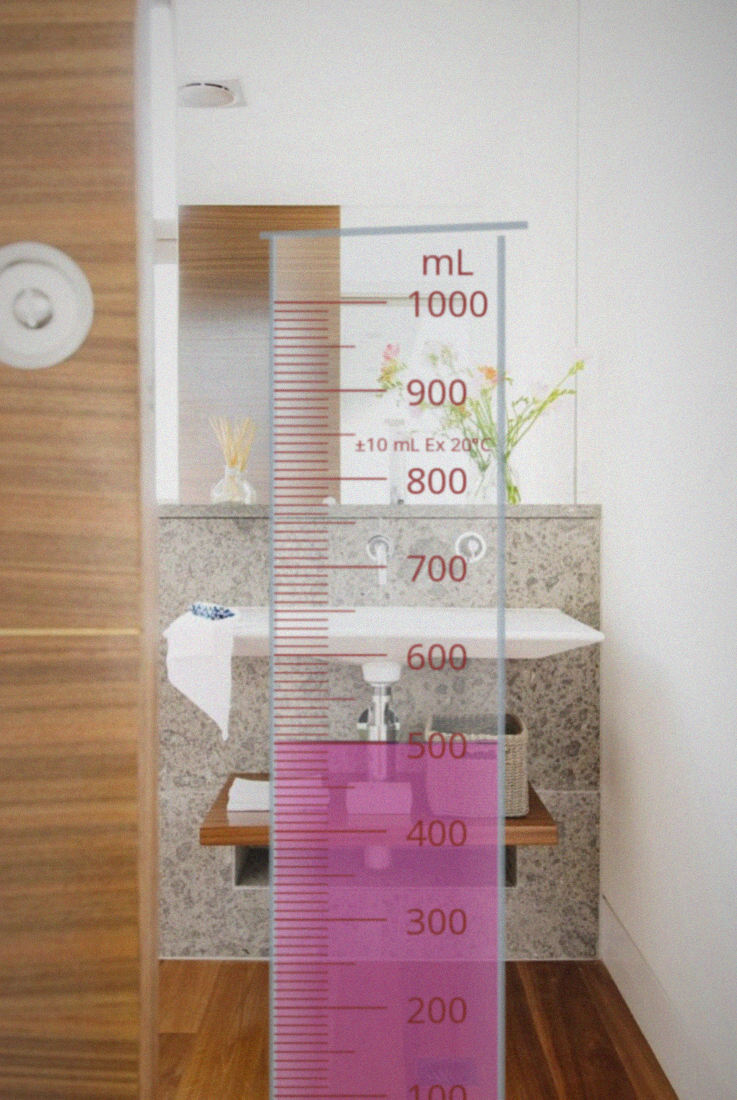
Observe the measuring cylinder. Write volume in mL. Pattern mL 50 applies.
mL 500
